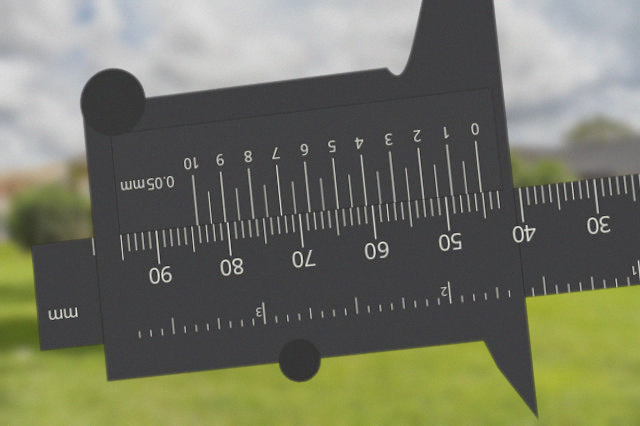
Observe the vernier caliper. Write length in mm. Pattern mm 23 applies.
mm 45.2
